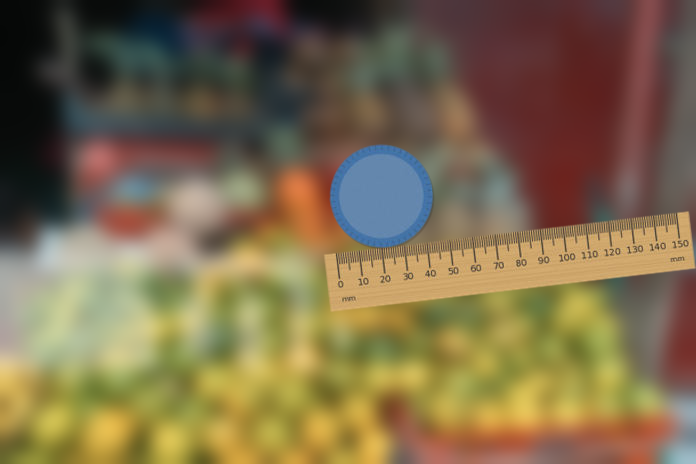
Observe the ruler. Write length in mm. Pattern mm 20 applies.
mm 45
